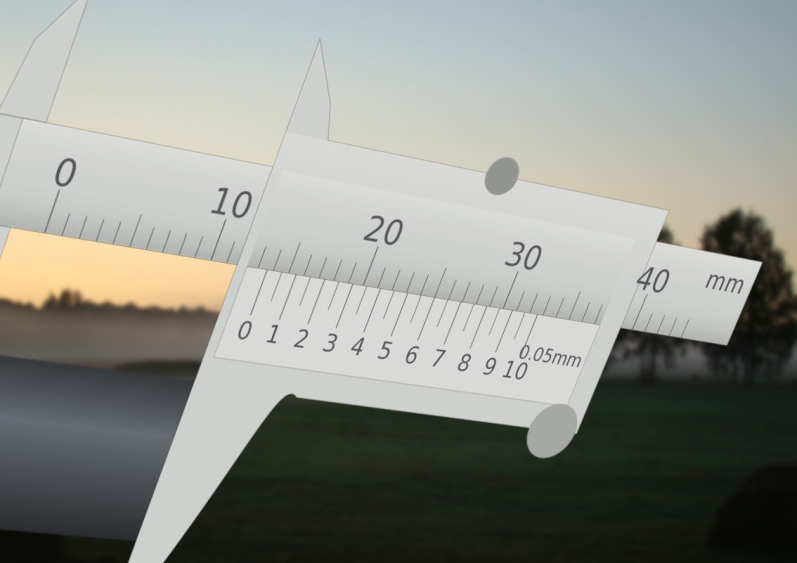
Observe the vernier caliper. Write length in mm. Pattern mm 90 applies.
mm 13.6
